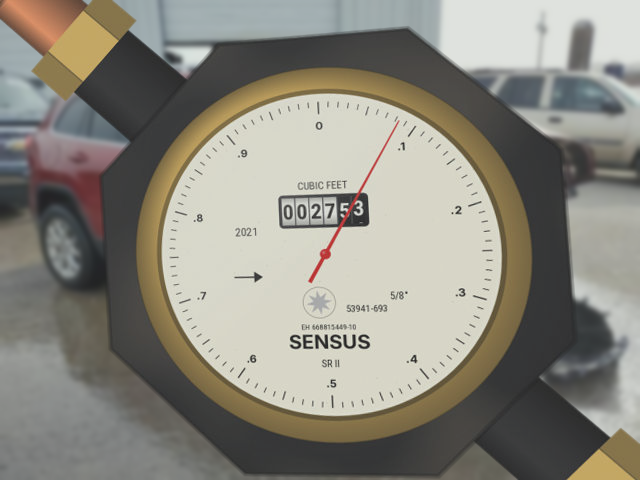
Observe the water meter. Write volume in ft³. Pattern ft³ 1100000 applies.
ft³ 2753.08
